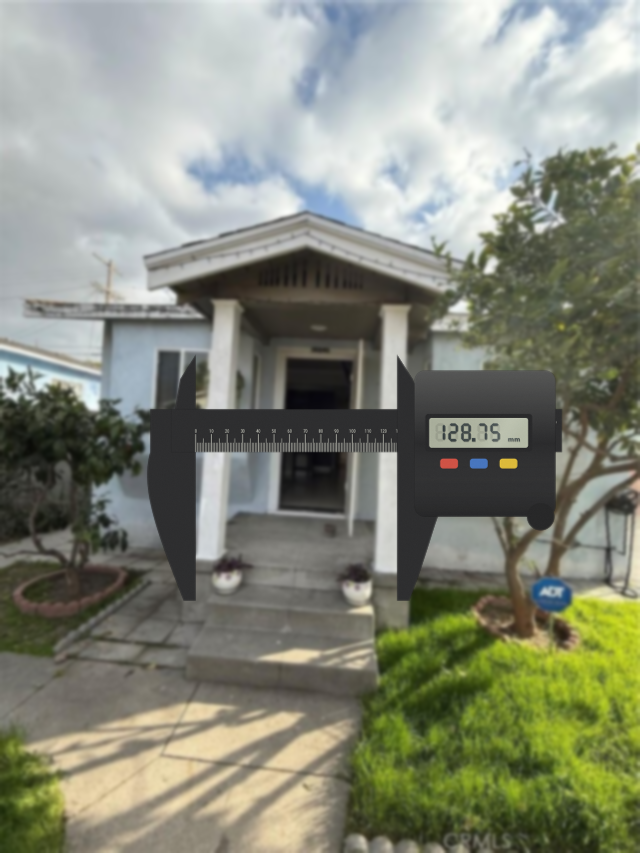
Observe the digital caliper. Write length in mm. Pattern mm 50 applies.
mm 128.75
